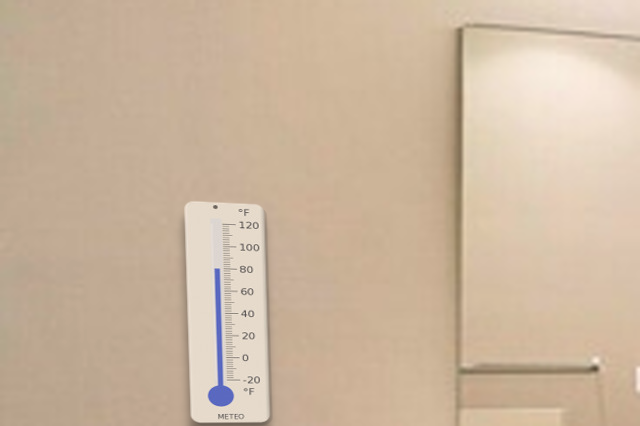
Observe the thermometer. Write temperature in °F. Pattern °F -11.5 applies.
°F 80
